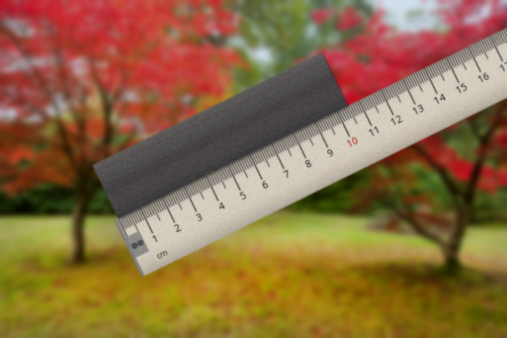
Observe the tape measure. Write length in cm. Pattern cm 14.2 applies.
cm 10.5
